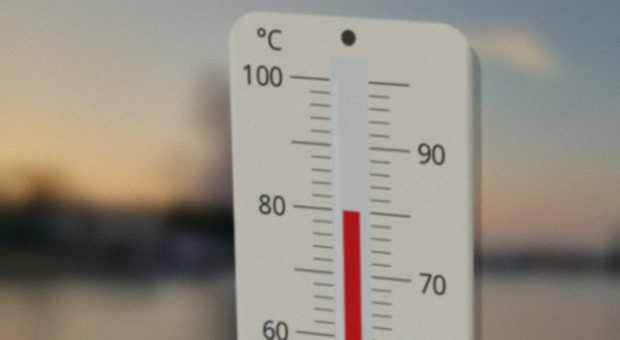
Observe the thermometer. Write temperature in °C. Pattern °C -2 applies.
°C 80
